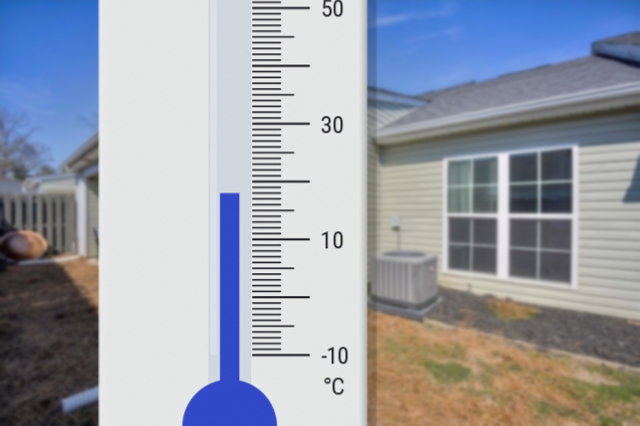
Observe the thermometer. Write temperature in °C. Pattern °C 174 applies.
°C 18
